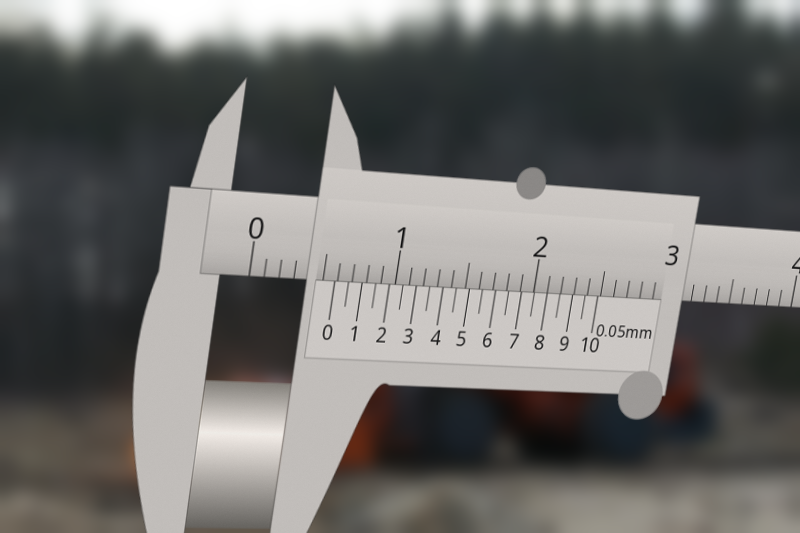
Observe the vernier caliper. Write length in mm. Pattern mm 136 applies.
mm 5.8
